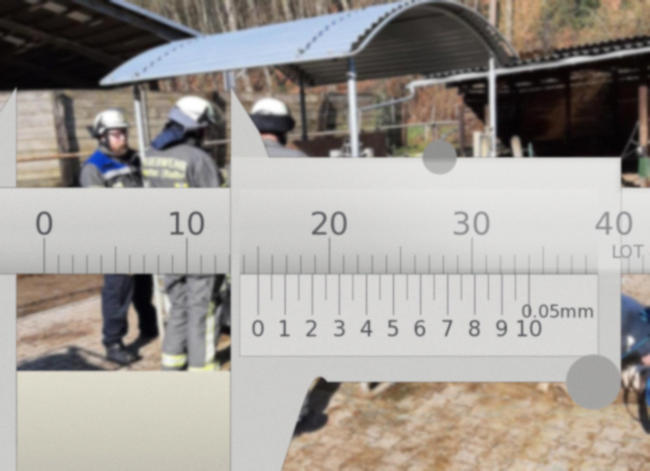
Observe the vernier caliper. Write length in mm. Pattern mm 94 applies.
mm 15.0
